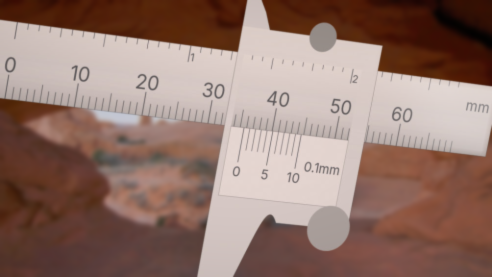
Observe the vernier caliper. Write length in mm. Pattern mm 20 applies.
mm 35.6
